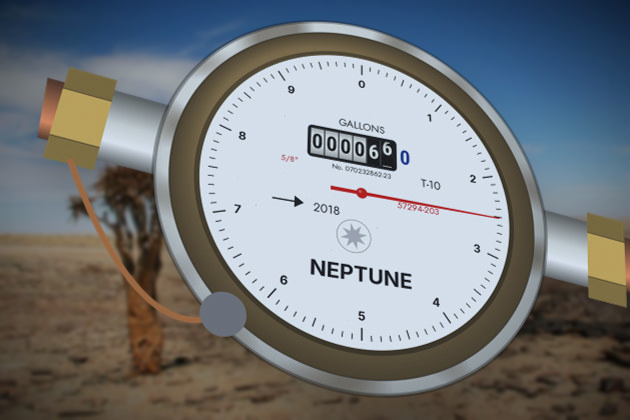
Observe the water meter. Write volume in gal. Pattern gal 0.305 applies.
gal 662.5
